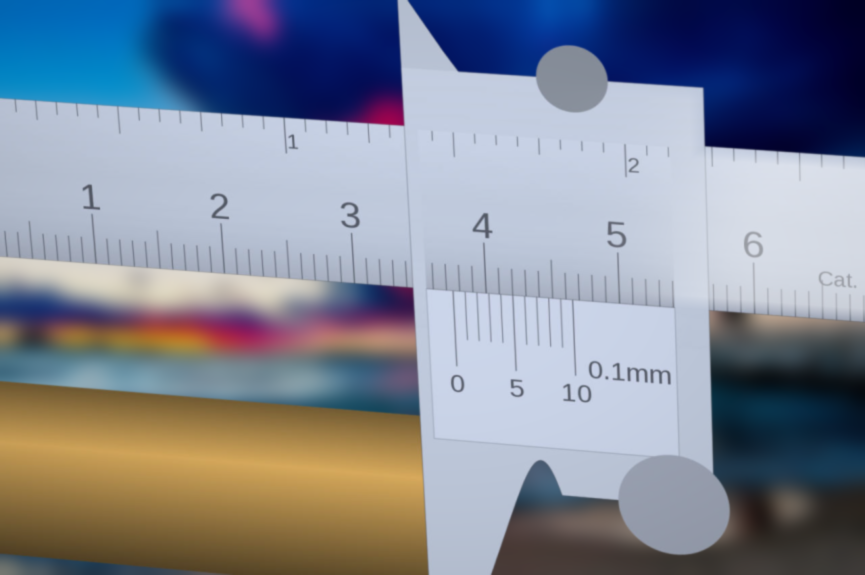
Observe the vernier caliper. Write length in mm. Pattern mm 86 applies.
mm 37.5
